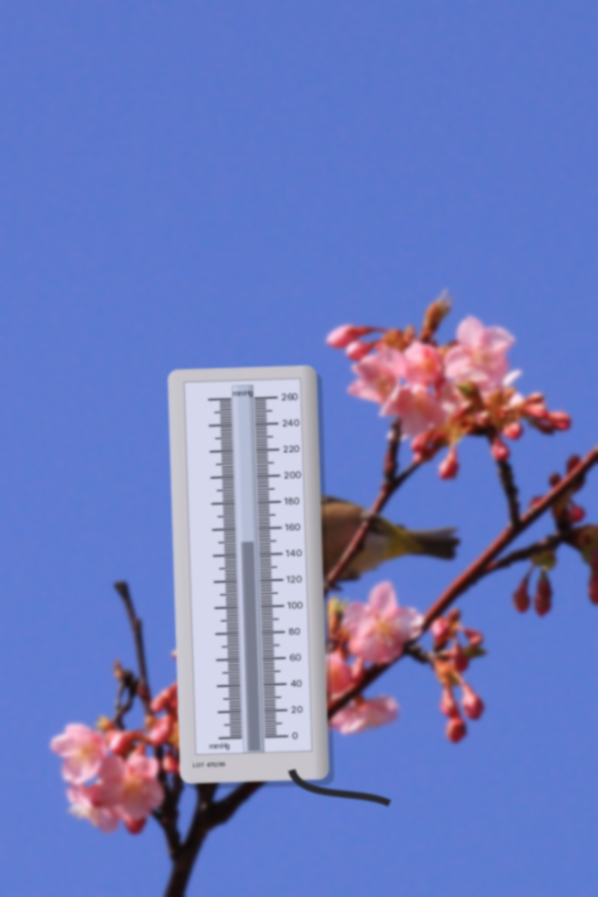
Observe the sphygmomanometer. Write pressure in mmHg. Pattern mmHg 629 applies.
mmHg 150
